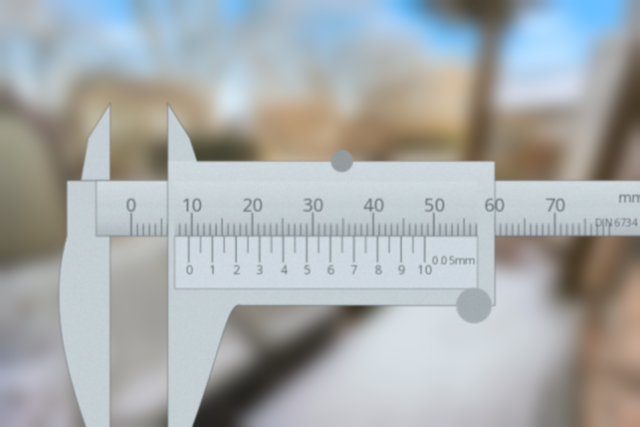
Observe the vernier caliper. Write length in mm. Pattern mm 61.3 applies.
mm 9.5
